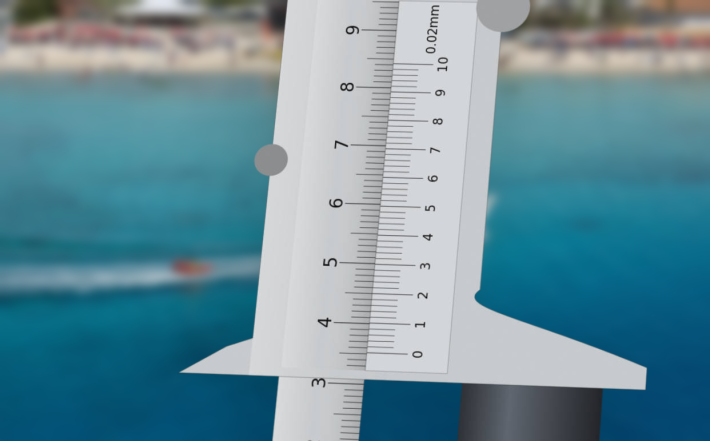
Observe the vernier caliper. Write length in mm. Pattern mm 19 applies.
mm 35.2
